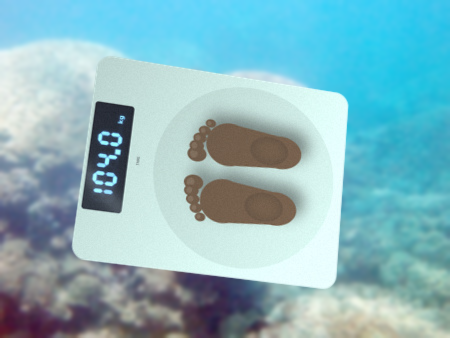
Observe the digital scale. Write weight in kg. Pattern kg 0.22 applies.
kg 104.0
